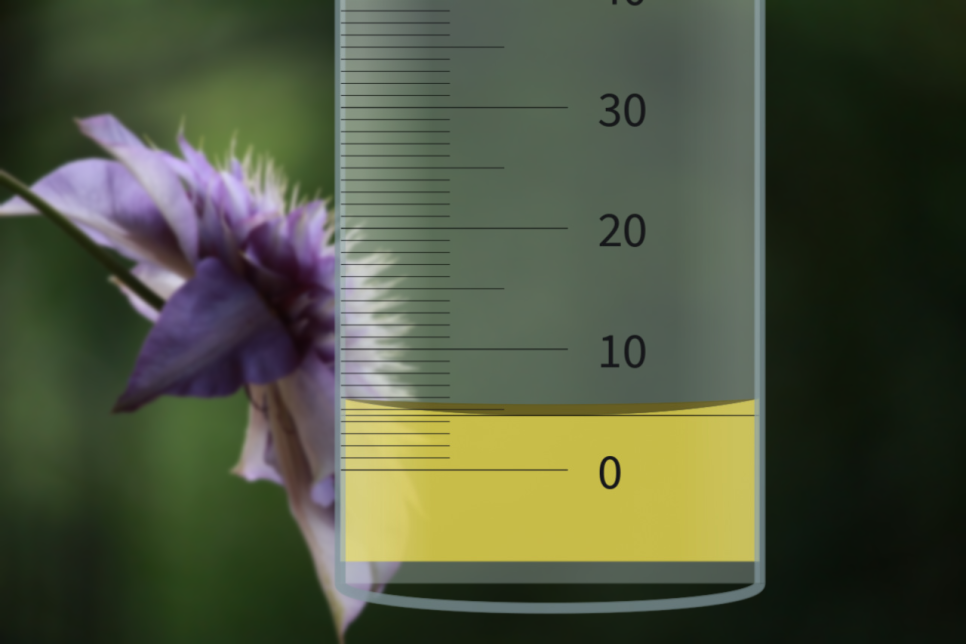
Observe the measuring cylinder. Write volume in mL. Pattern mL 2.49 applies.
mL 4.5
